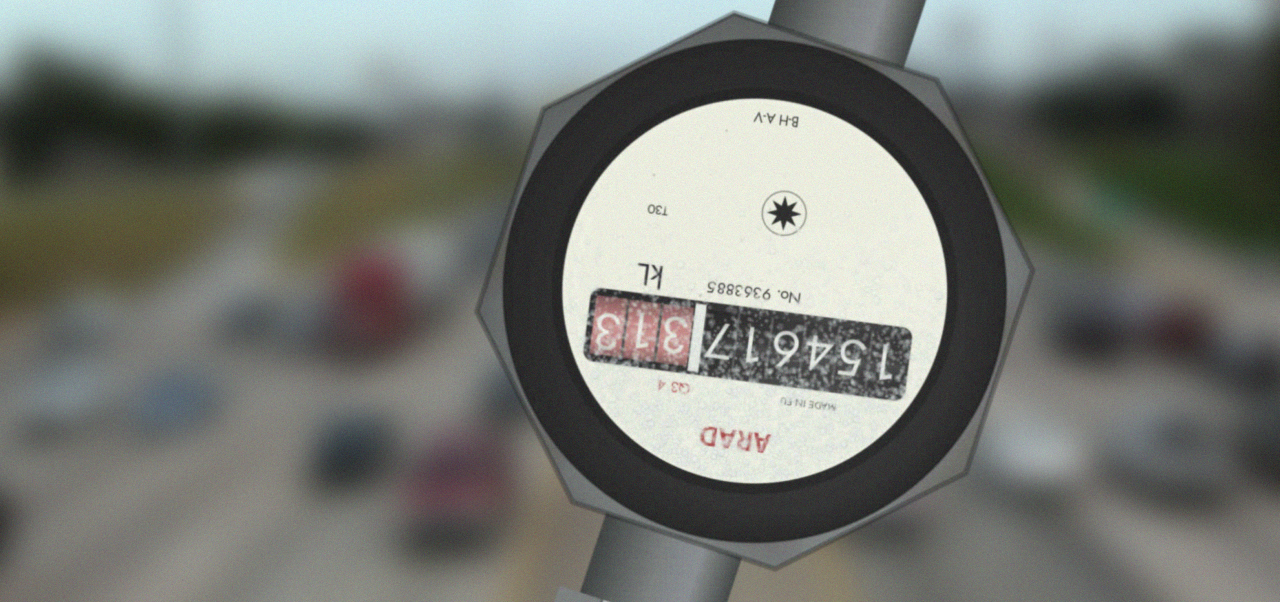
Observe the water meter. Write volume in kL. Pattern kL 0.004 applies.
kL 154617.313
